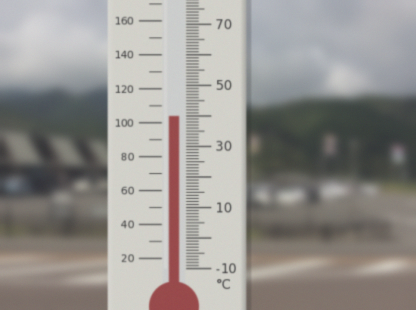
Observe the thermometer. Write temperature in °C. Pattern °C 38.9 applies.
°C 40
